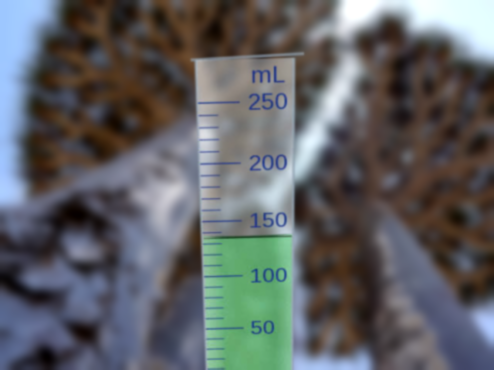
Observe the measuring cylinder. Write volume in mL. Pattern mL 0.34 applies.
mL 135
